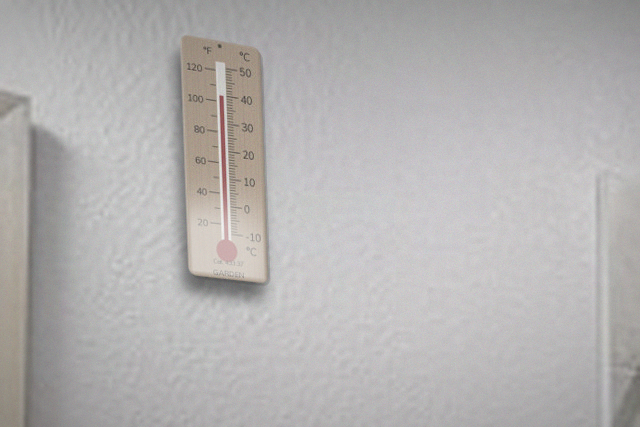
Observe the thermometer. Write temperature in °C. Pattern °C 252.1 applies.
°C 40
